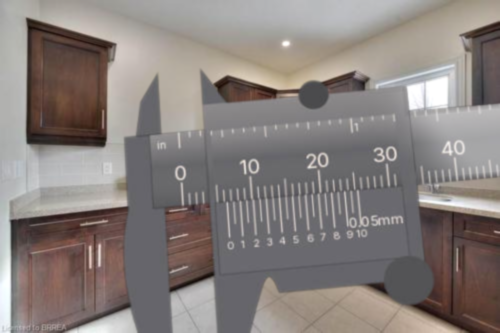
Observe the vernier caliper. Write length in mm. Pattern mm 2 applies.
mm 6.4
